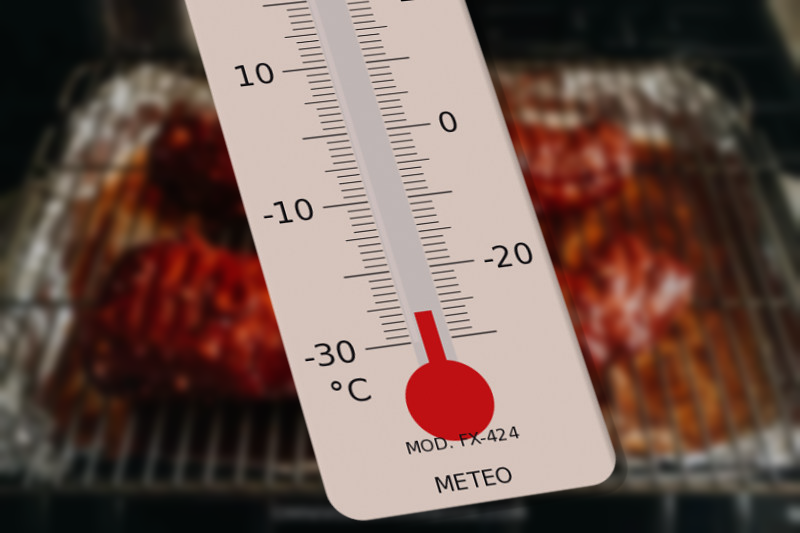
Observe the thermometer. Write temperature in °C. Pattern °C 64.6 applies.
°C -26
